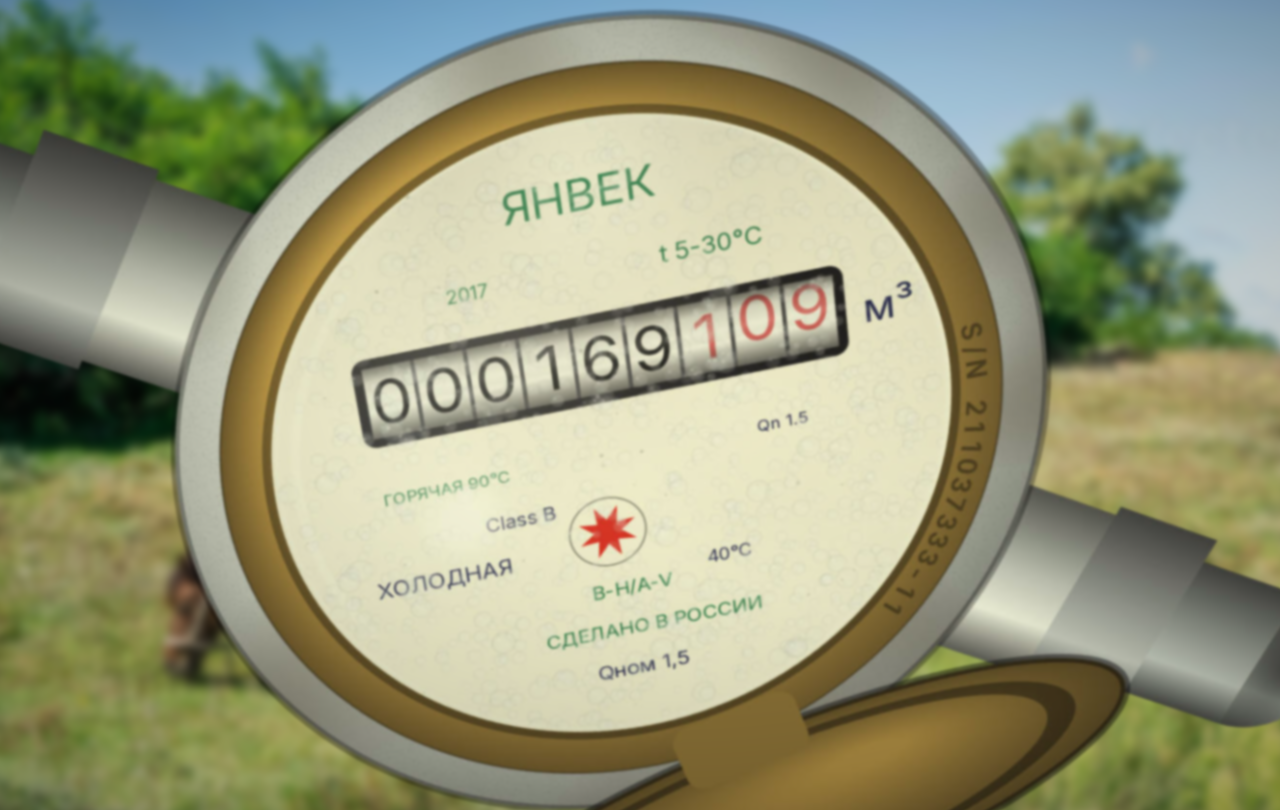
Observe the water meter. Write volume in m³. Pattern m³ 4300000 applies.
m³ 169.109
